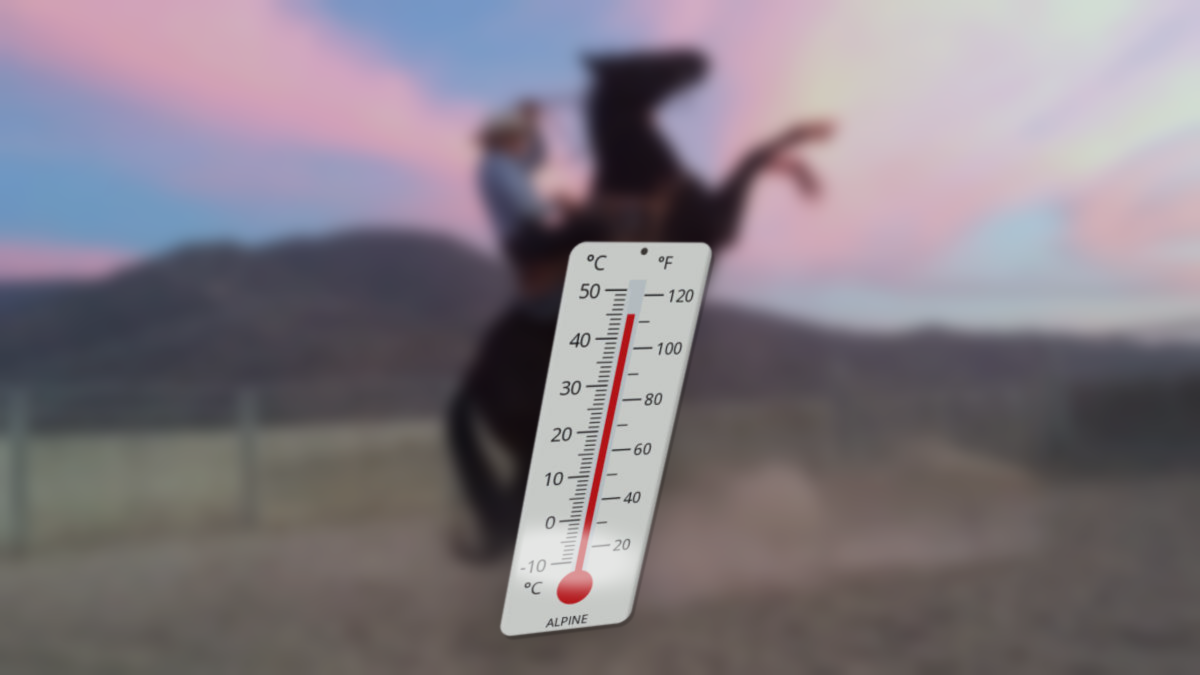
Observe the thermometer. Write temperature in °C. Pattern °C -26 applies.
°C 45
